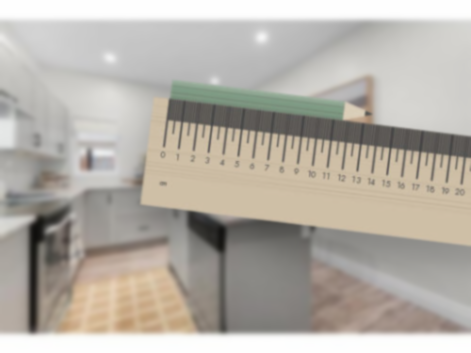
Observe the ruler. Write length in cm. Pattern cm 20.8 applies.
cm 13.5
